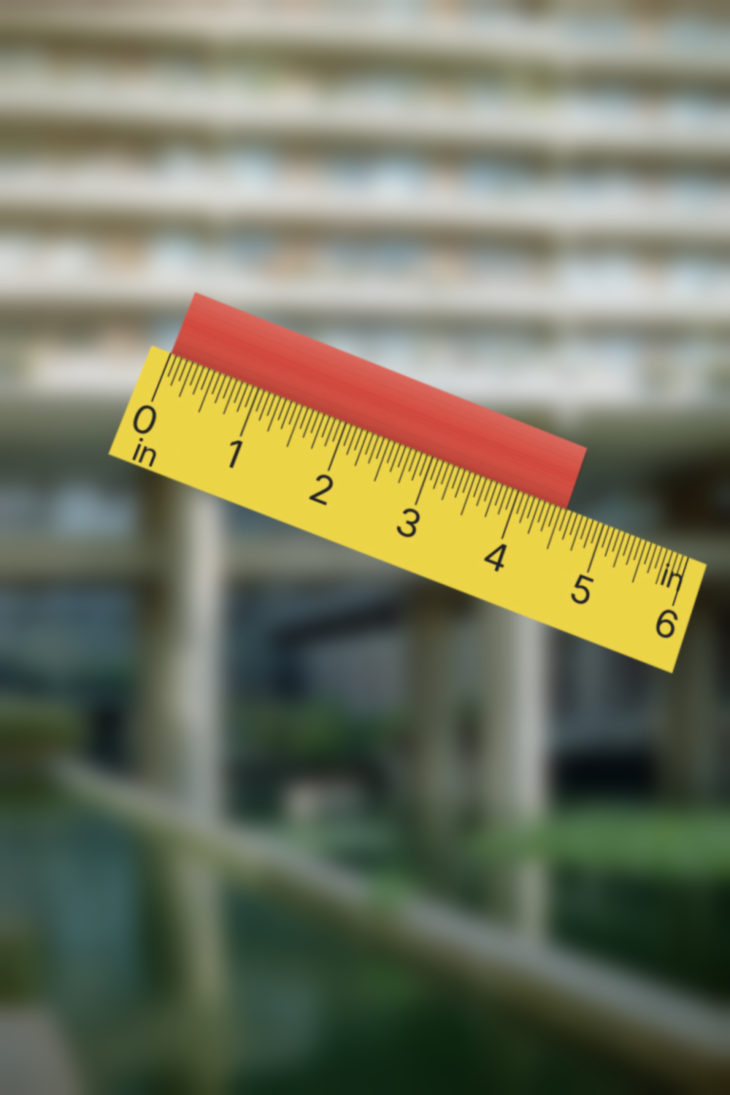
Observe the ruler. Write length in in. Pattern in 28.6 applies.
in 4.5625
